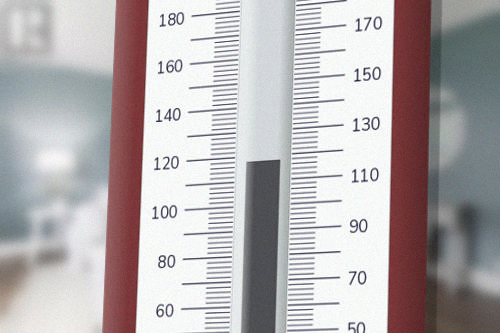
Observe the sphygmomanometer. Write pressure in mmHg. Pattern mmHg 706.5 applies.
mmHg 118
